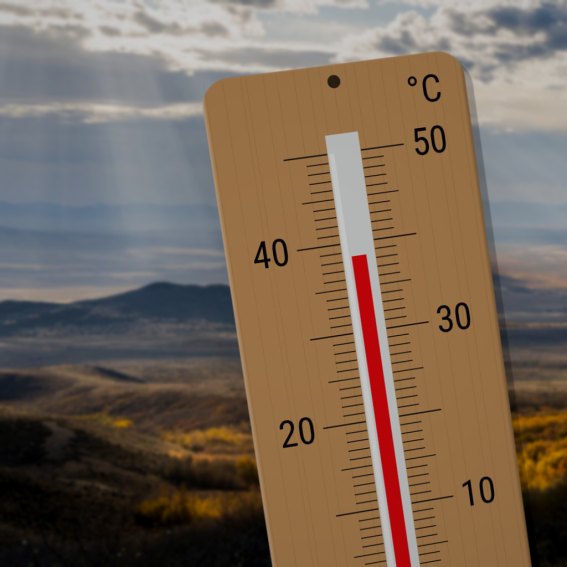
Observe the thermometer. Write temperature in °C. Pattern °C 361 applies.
°C 38.5
